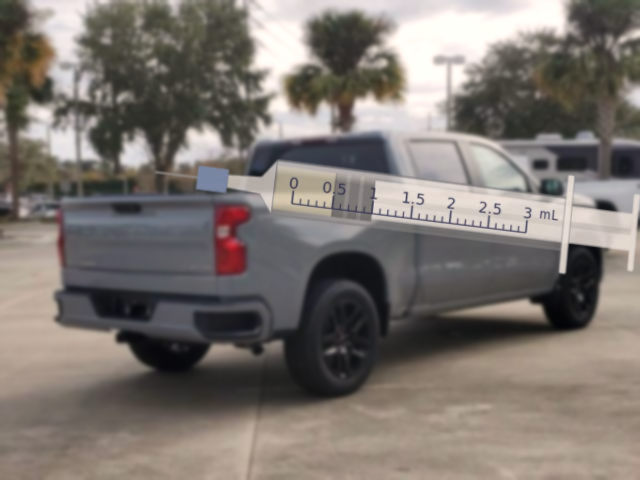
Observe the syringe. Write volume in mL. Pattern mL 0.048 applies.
mL 0.5
